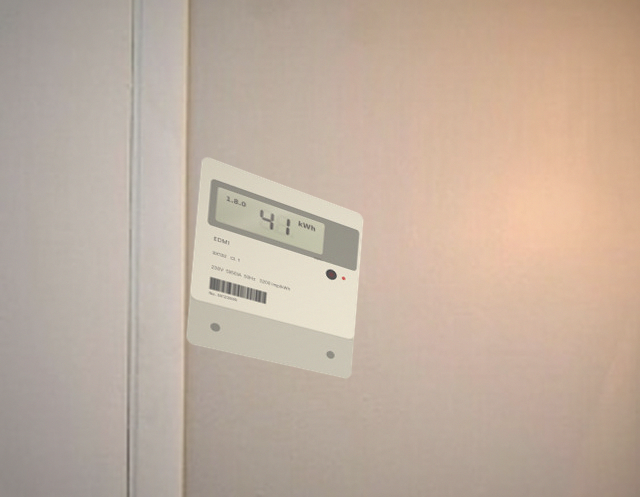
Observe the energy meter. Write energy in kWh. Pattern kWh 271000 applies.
kWh 41
